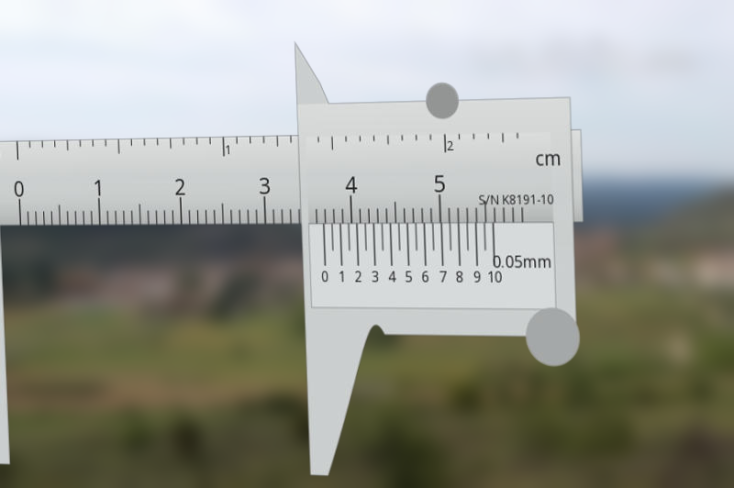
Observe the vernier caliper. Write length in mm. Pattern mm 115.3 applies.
mm 36.8
